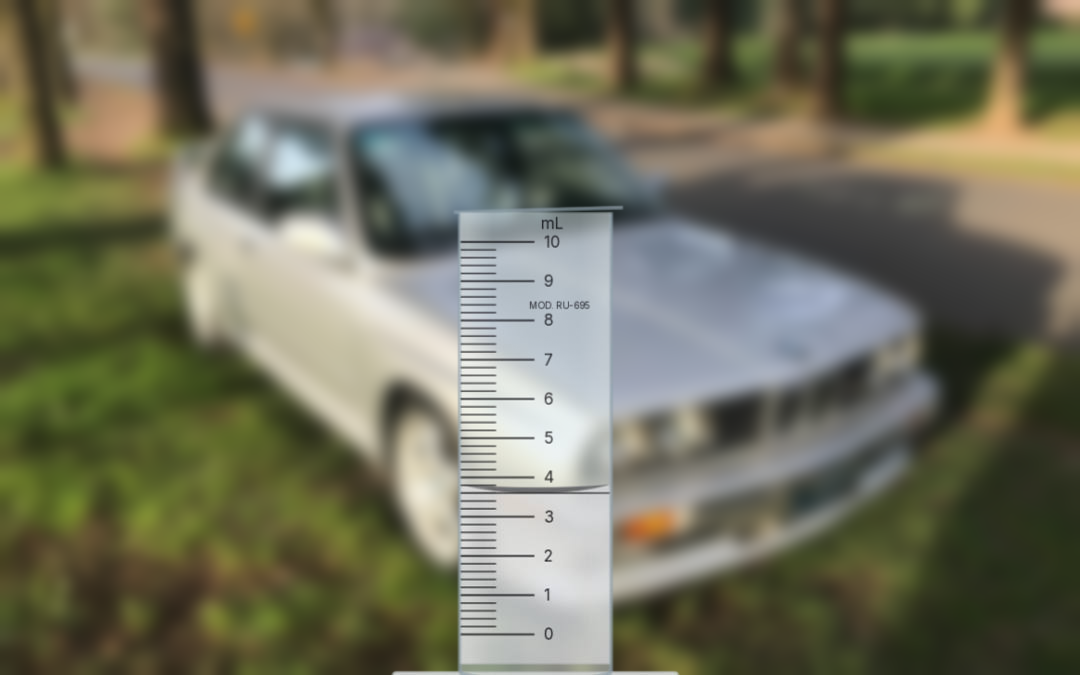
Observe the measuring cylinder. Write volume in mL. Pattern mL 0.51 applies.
mL 3.6
